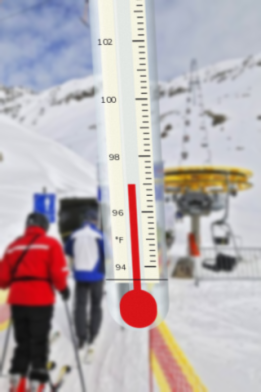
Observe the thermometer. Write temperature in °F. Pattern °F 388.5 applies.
°F 97
